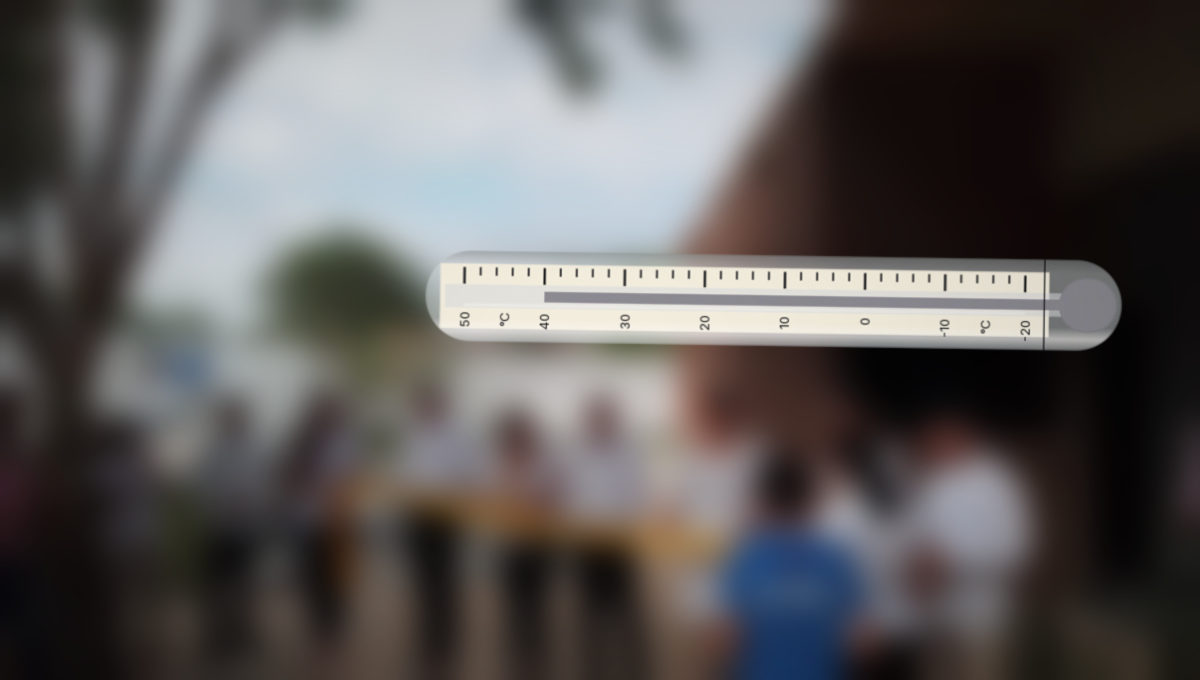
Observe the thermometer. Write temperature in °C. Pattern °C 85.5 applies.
°C 40
